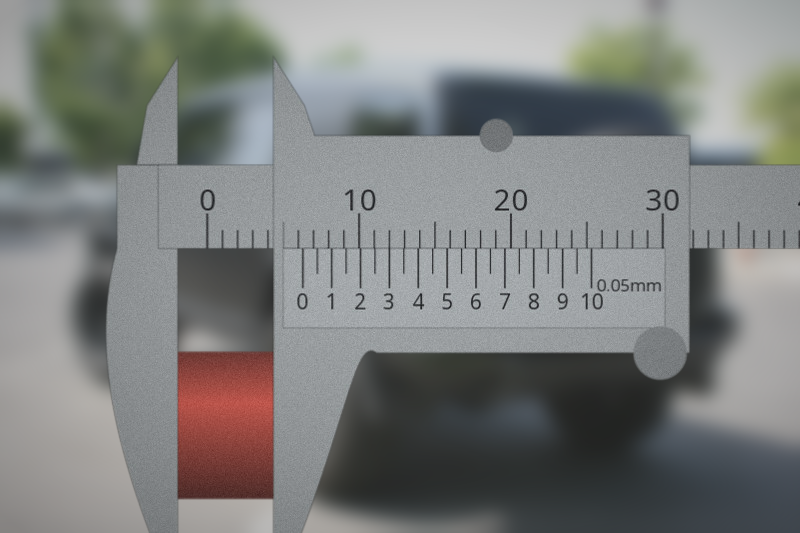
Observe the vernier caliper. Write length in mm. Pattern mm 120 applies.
mm 6.3
